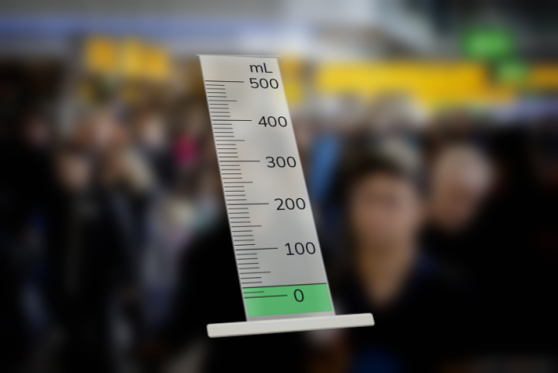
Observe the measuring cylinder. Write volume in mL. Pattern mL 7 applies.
mL 20
